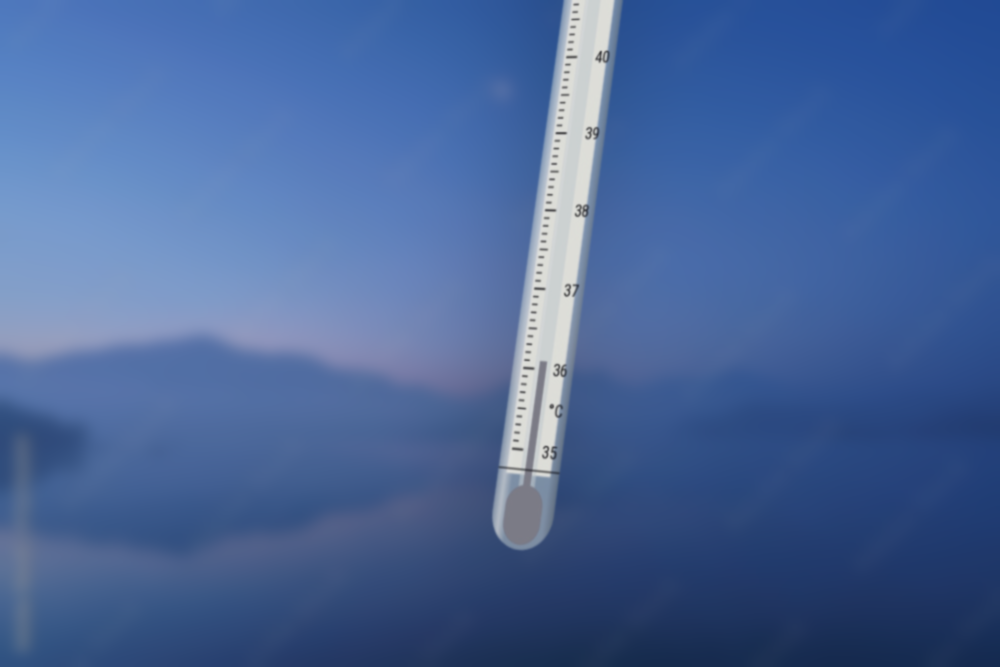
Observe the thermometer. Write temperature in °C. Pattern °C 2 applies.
°C 36.1
